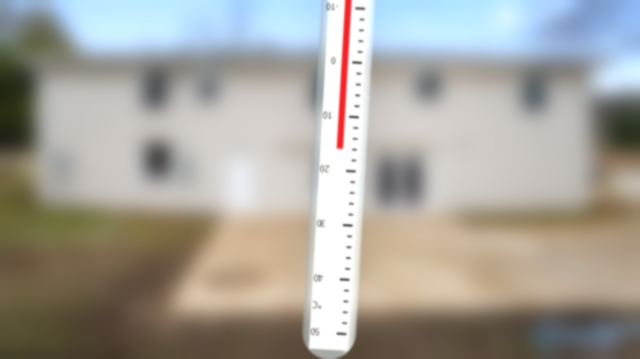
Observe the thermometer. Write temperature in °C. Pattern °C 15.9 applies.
°C 16
